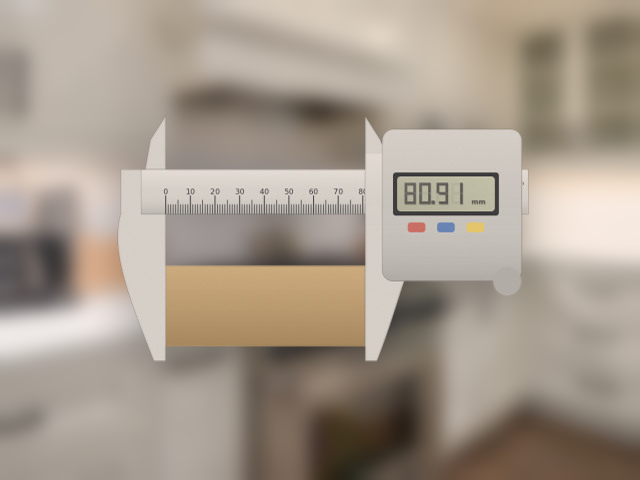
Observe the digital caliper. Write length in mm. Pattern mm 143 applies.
mm 80.91
